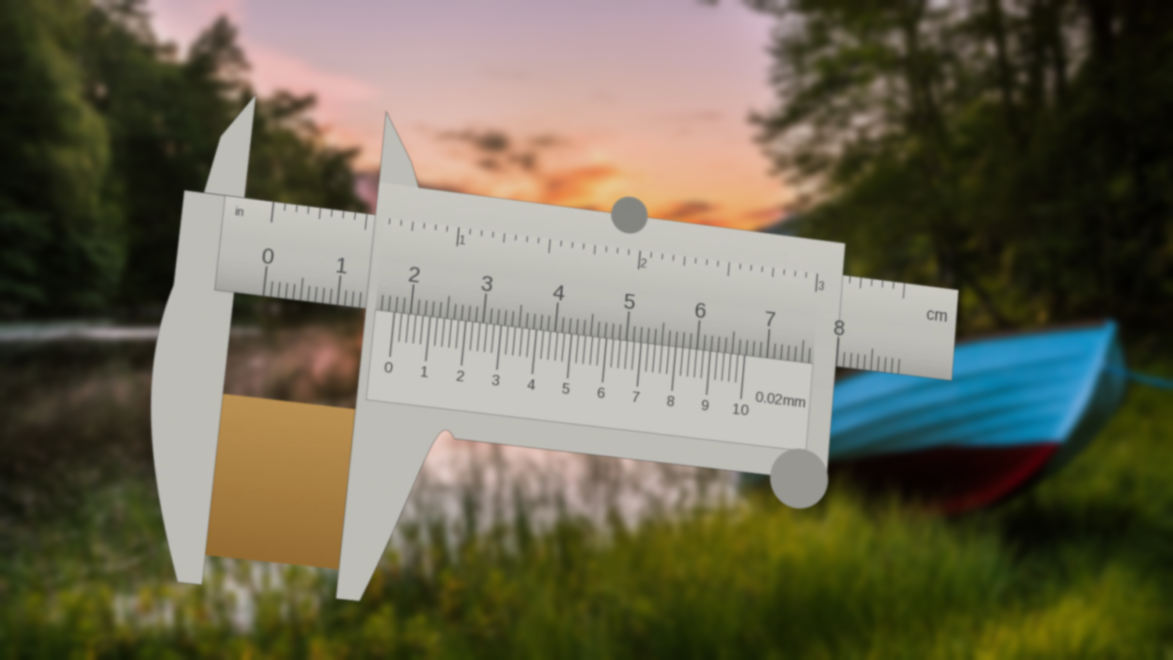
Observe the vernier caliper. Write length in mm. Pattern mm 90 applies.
mm 17.8
